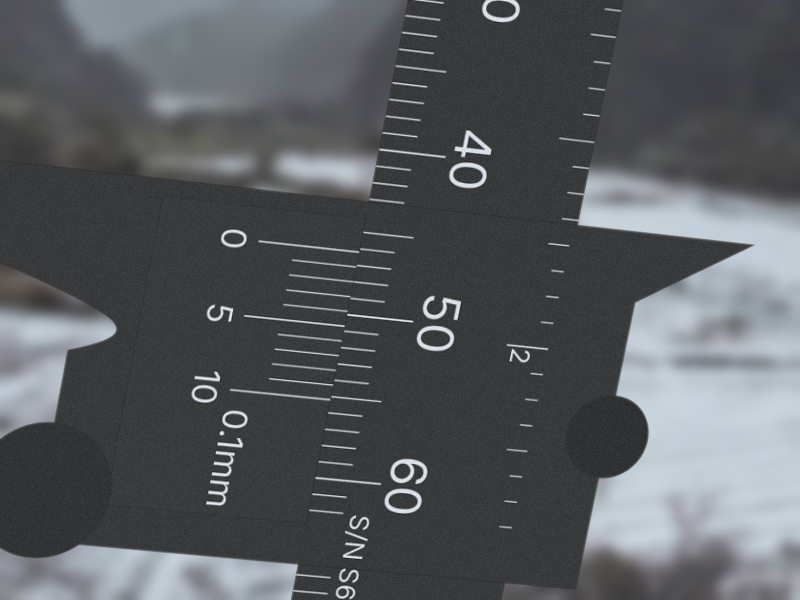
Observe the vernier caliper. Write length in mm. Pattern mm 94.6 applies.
mm 46.2
